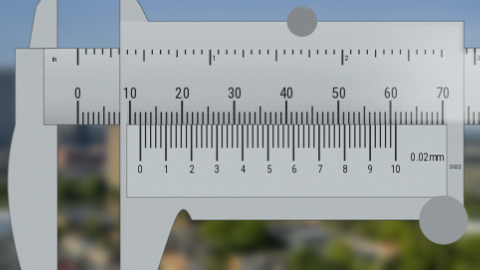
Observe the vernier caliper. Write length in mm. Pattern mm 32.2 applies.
mm 12.0
